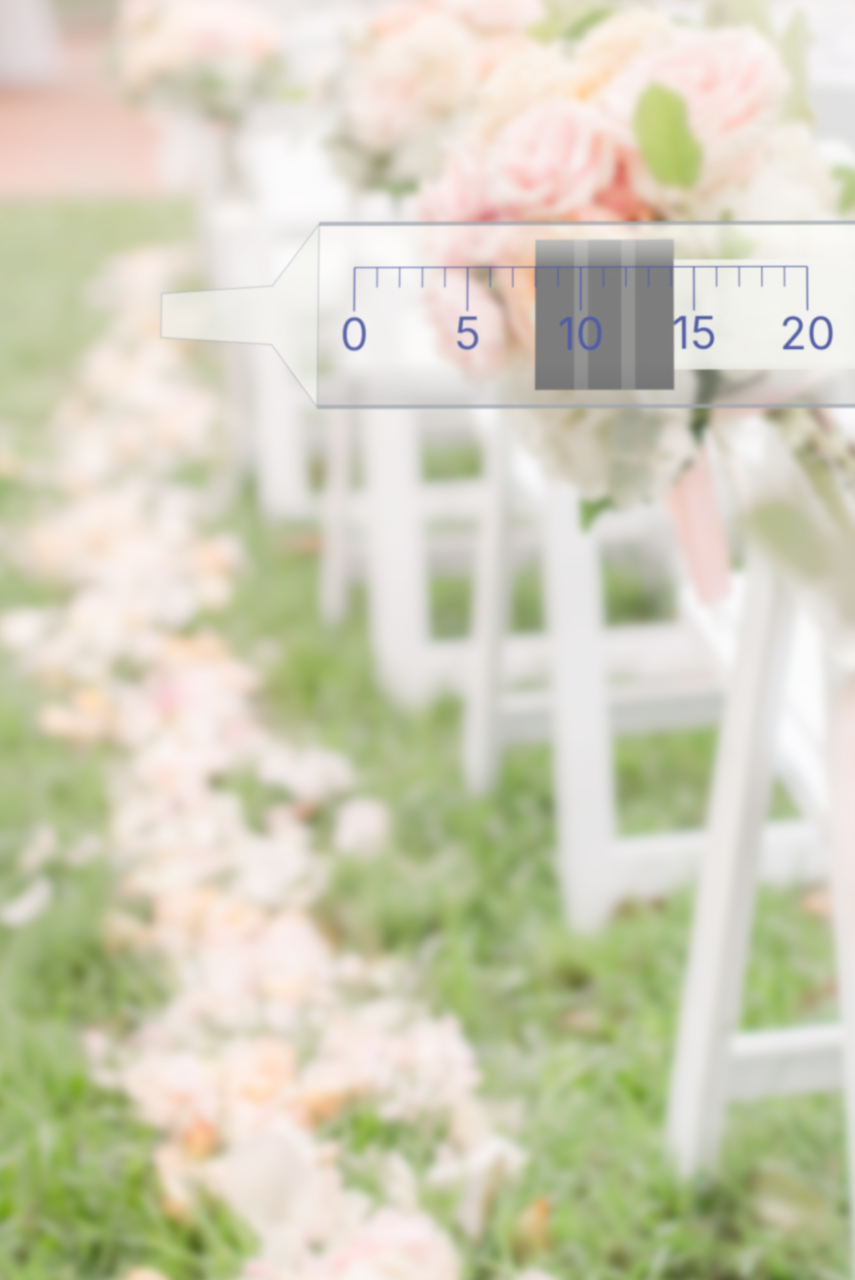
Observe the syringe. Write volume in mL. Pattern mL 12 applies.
mL 8
